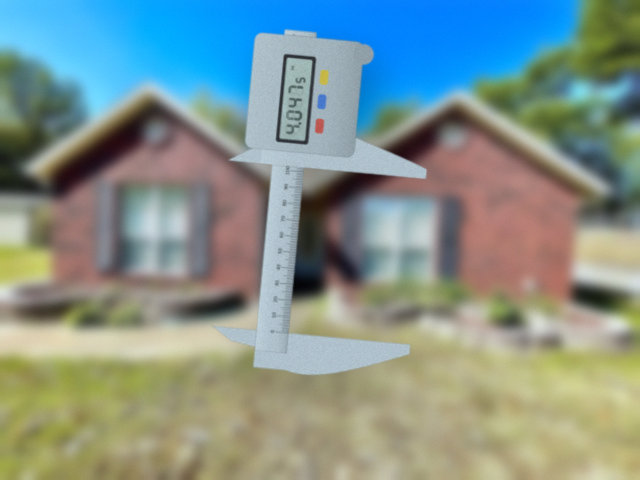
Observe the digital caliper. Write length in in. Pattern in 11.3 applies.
in 4.0475
